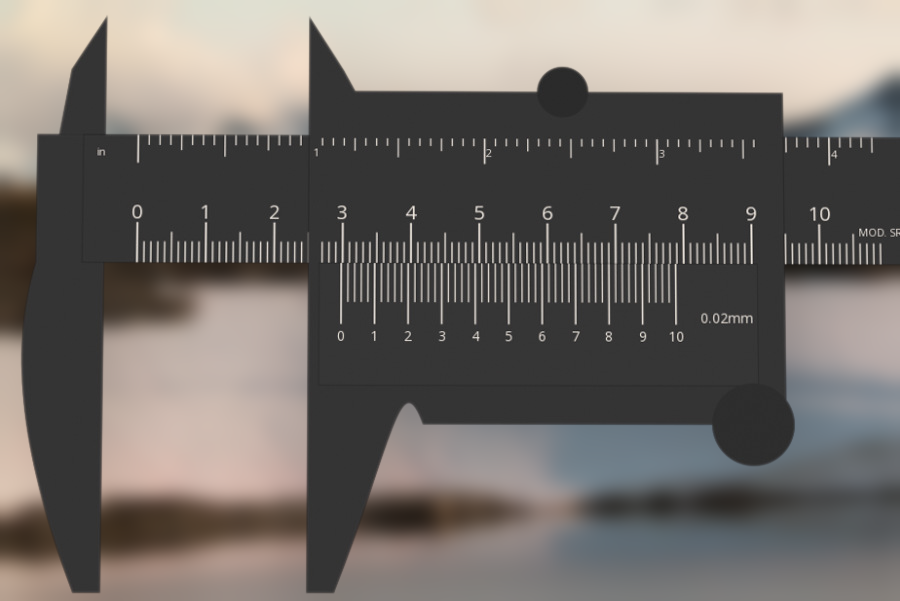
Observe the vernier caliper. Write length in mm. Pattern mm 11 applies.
mm 29.8
